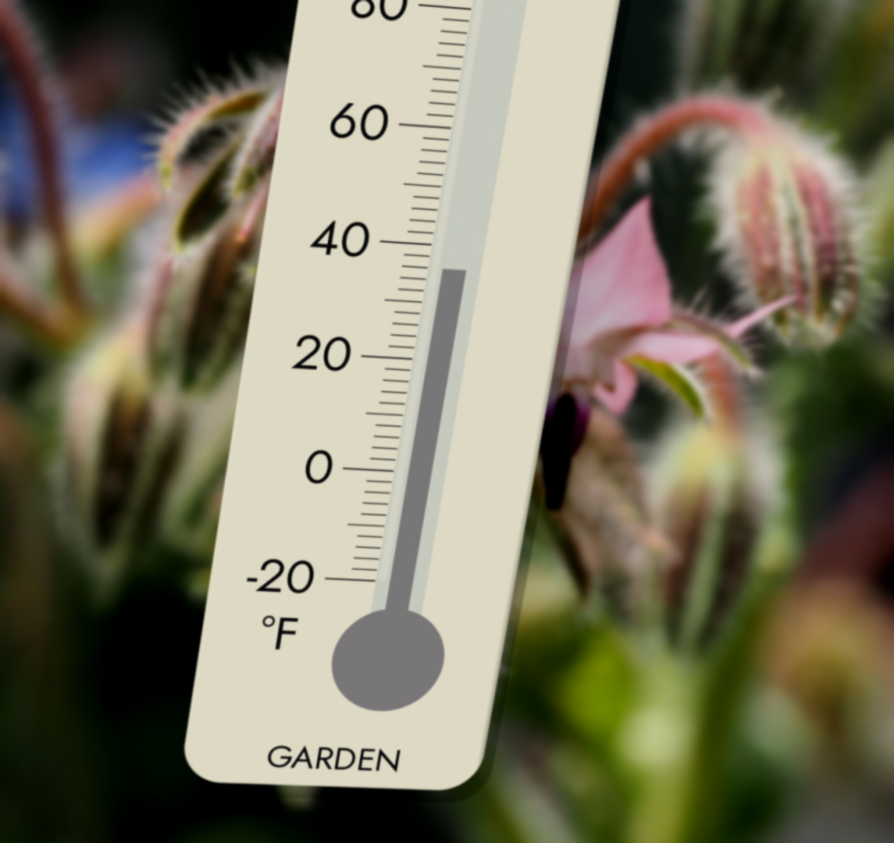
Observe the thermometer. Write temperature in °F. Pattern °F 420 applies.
°F 36
